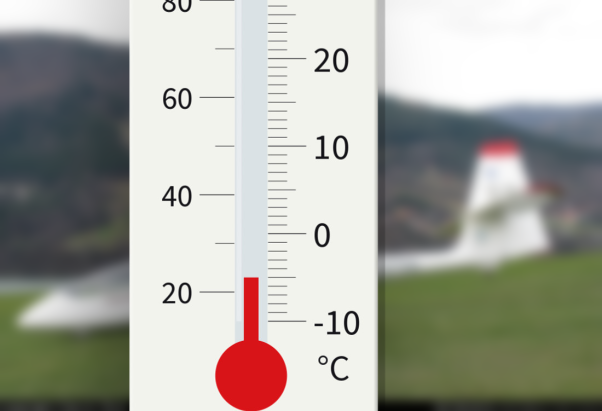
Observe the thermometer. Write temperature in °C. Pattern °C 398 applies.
°C -5
